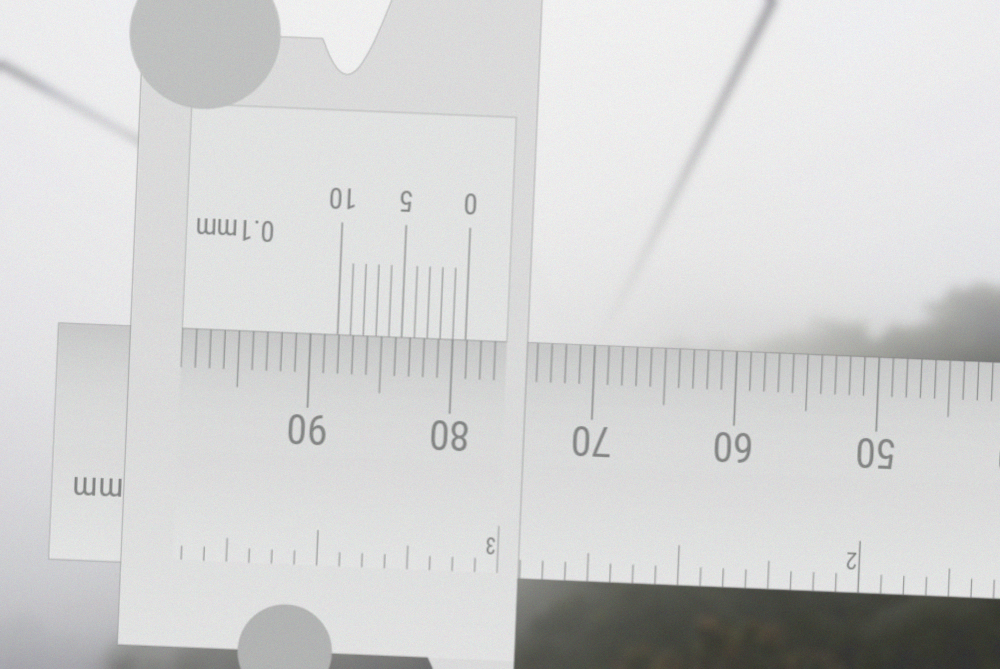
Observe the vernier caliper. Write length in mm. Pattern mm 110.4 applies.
mm 79.1
